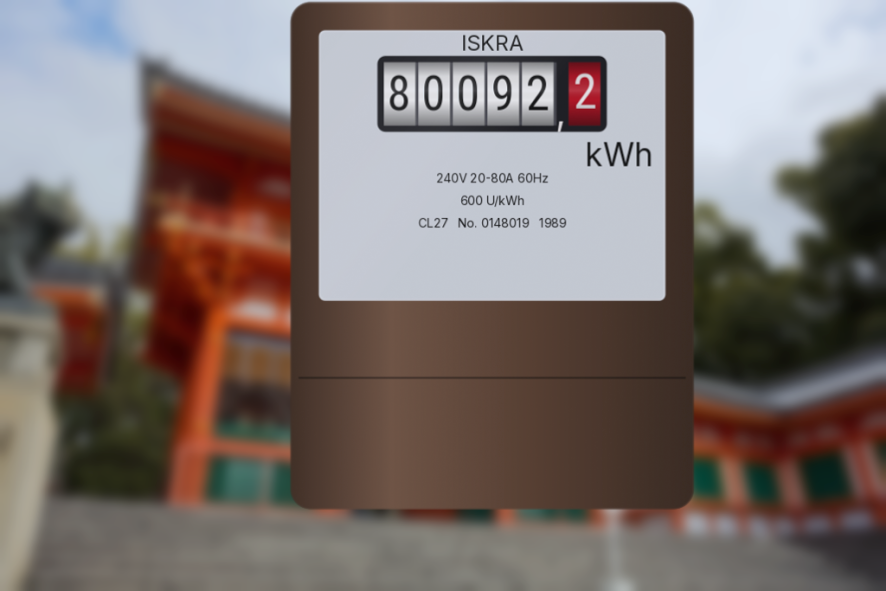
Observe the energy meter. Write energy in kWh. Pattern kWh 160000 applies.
kWh 80092.2
